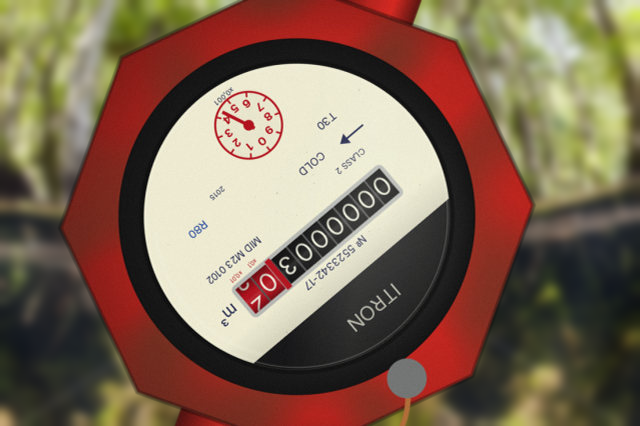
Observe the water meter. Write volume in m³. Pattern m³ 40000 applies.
m³ 3.024
